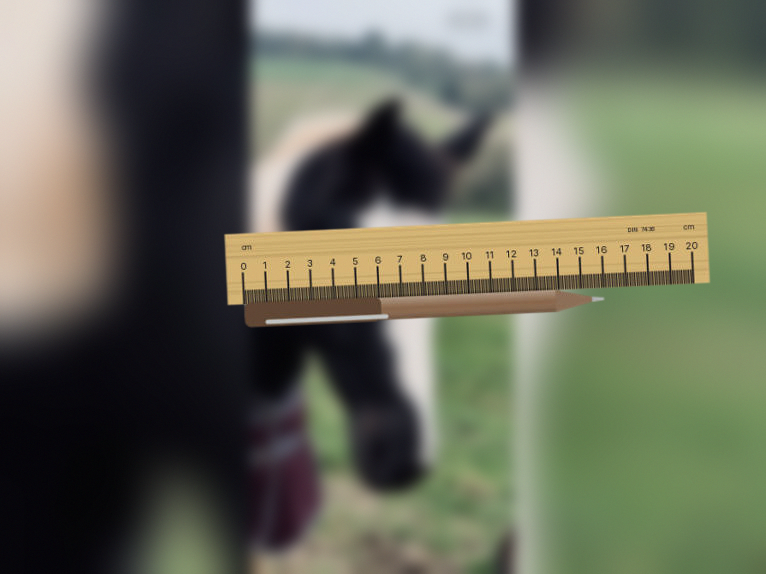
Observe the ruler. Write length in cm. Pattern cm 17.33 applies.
cm 16
